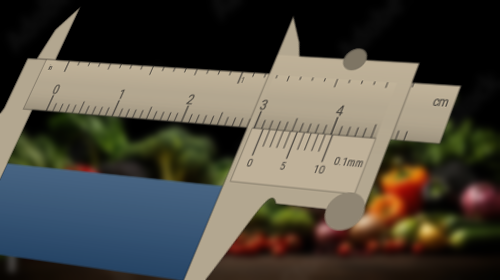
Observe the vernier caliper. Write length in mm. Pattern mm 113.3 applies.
mm 31.2
